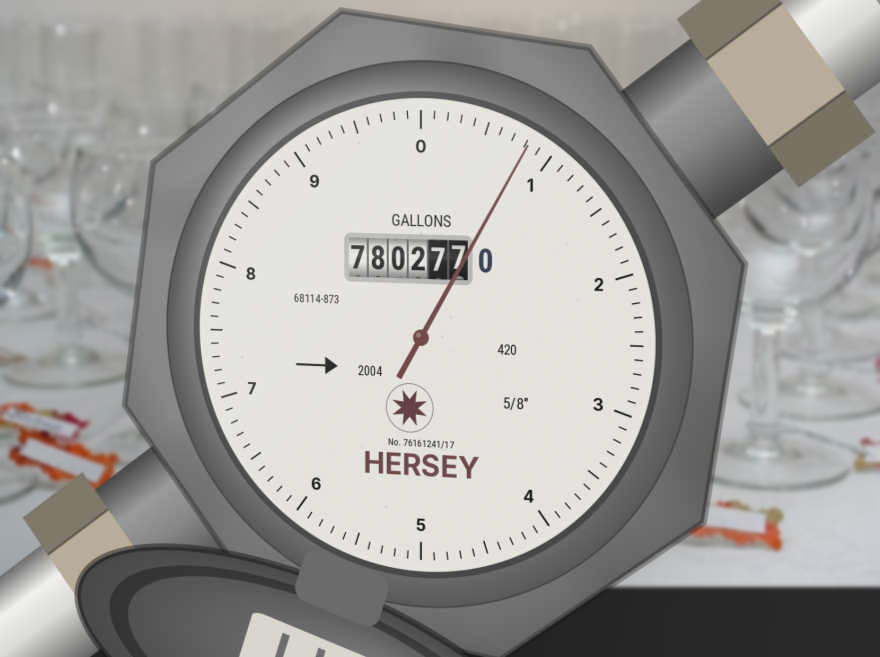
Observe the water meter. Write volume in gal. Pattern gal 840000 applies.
gal 7802770.8
